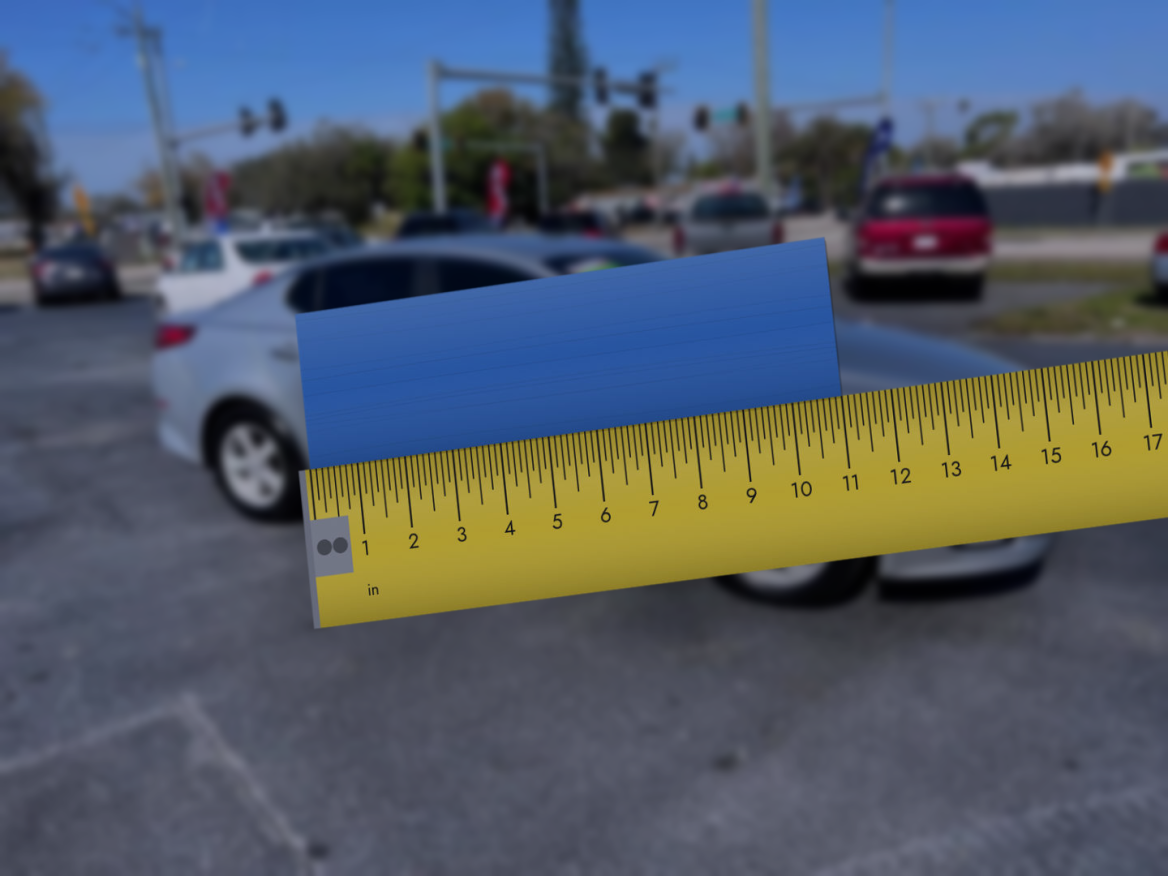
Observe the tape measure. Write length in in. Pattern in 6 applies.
in 11
